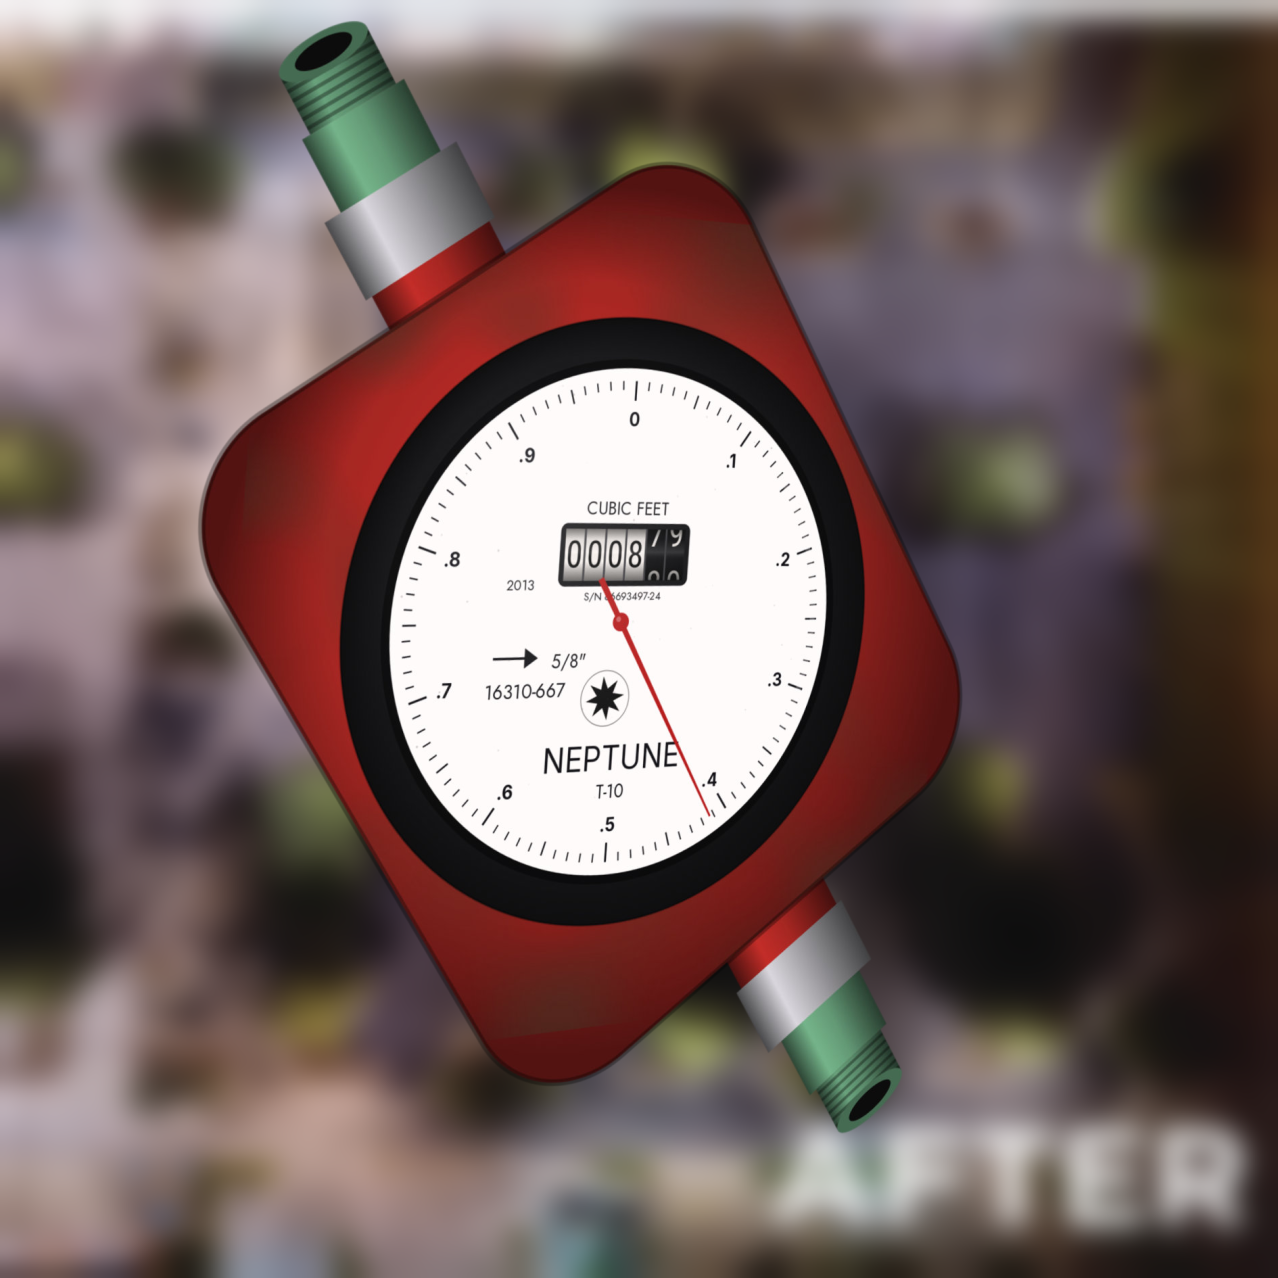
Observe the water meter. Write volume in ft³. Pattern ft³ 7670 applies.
ft³ 879.41
